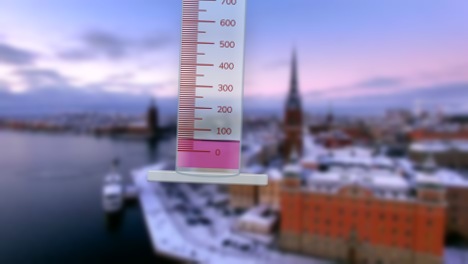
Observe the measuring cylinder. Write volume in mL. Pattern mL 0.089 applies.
mL 50
